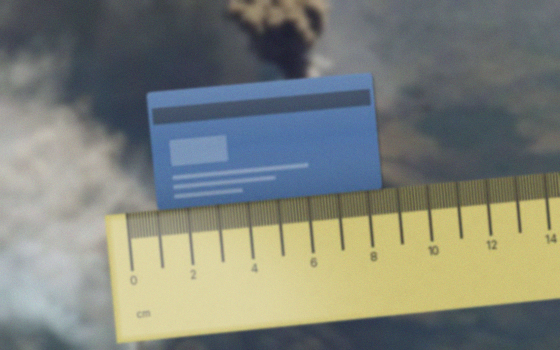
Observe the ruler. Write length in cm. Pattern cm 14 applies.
cm 7.5
